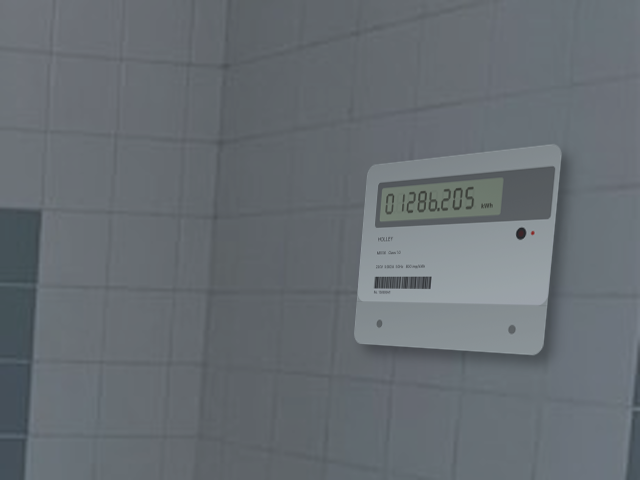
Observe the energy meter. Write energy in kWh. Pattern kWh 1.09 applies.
kWh 1286.205
